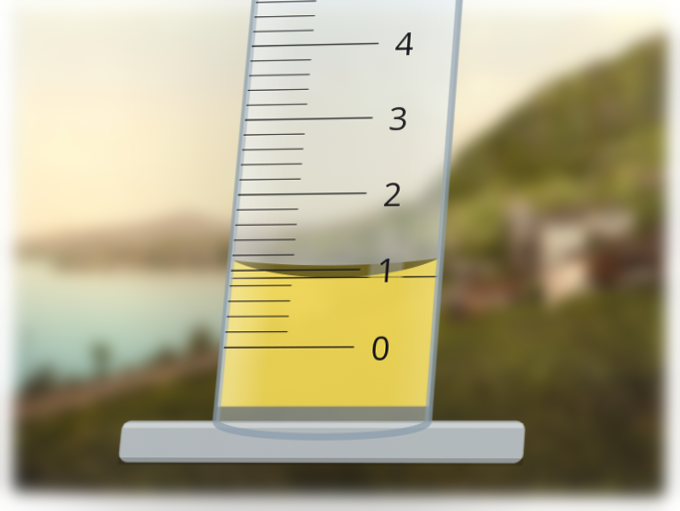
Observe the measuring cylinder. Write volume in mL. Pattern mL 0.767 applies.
mL 0.9
